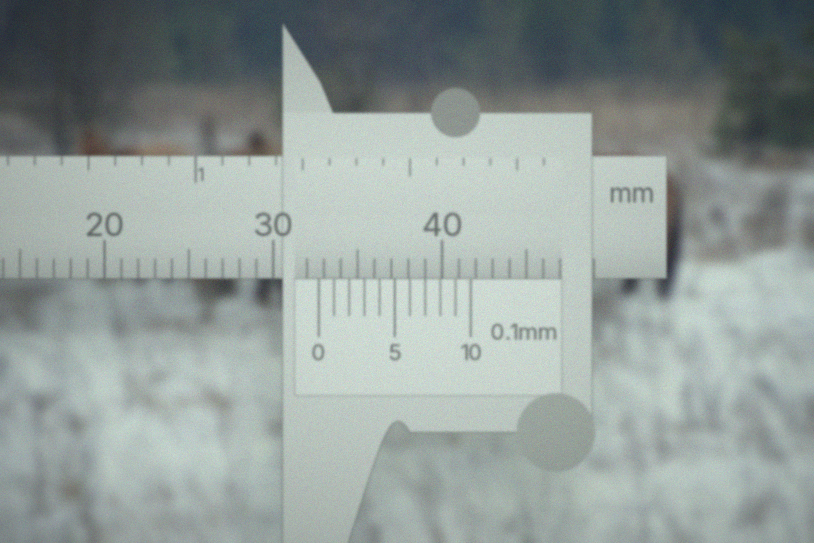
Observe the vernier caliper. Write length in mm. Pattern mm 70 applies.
mm 32.7
